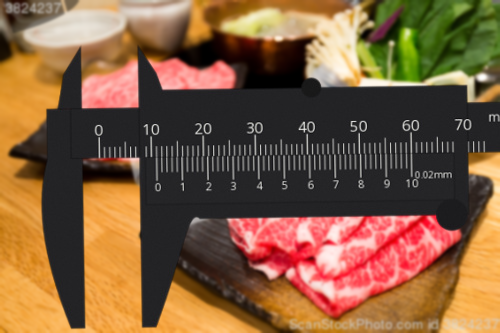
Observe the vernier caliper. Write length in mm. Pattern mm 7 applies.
mm 11.0
